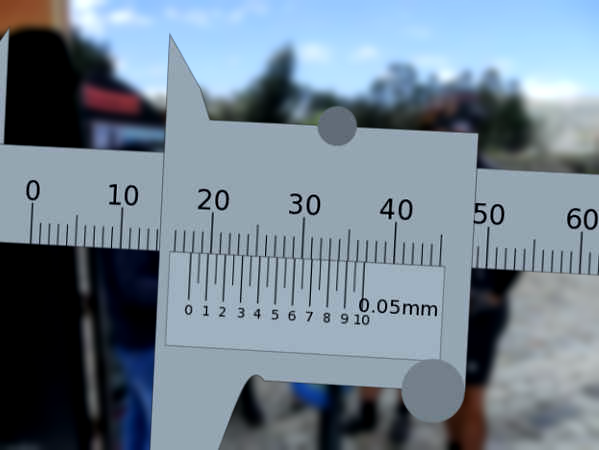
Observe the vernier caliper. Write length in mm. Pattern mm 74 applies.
mm 17.8
